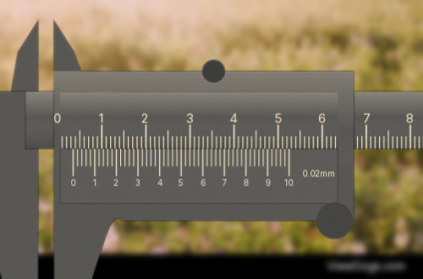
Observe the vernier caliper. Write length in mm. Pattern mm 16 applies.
mm 3.5
